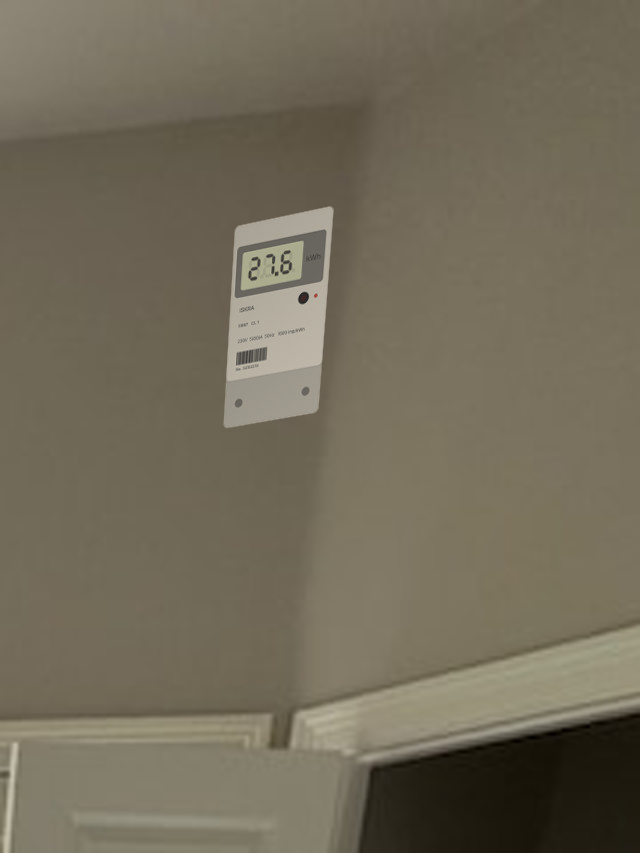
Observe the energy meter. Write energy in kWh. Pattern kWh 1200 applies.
kWh 27.6
